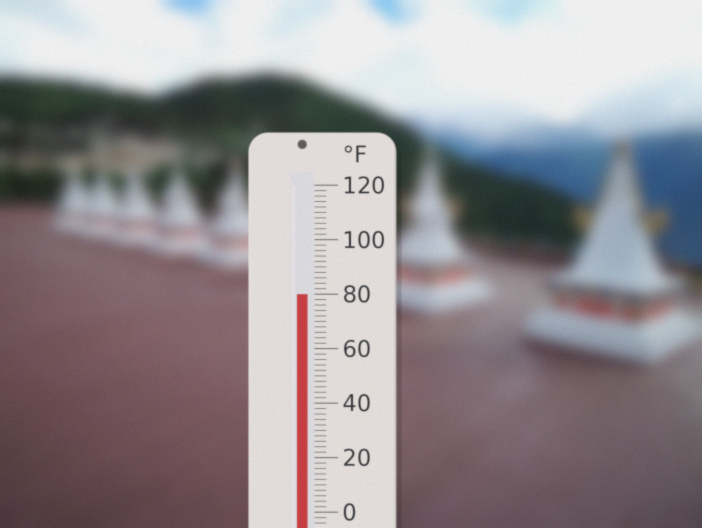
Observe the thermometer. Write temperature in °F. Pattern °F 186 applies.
°F 80
